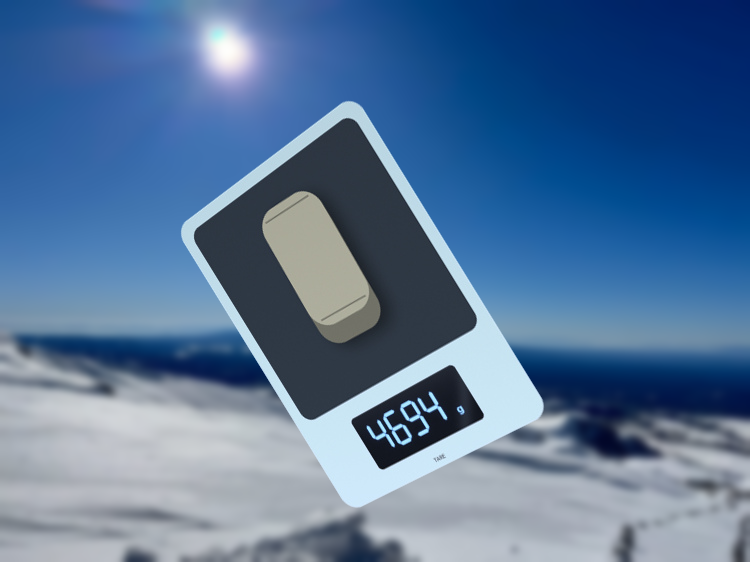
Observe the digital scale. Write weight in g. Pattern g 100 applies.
g 4694
